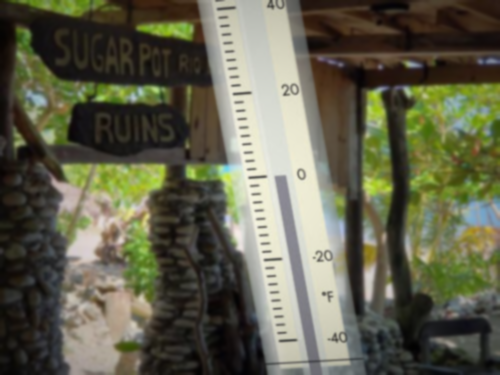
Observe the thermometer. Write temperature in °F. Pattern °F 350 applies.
°F 0
